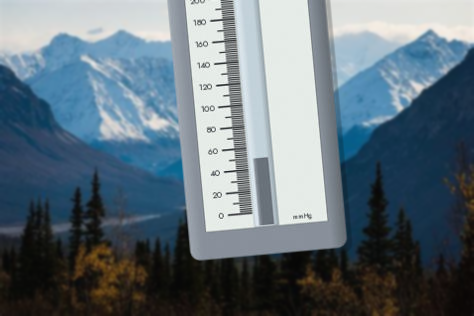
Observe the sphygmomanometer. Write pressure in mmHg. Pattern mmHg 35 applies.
mmHg 50
